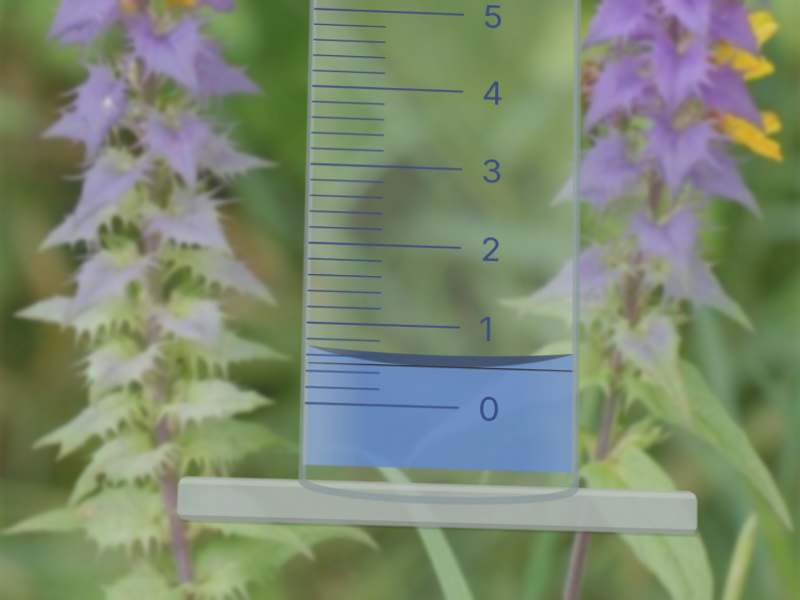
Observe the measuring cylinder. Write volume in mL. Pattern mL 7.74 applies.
mL 0.5
